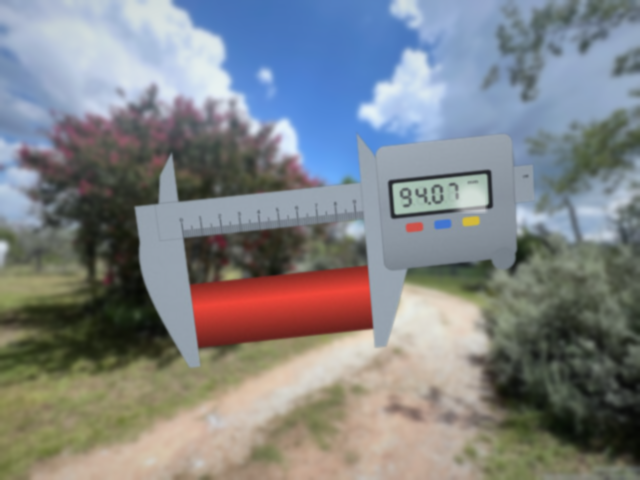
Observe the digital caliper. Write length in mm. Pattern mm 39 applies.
mm 94.07
